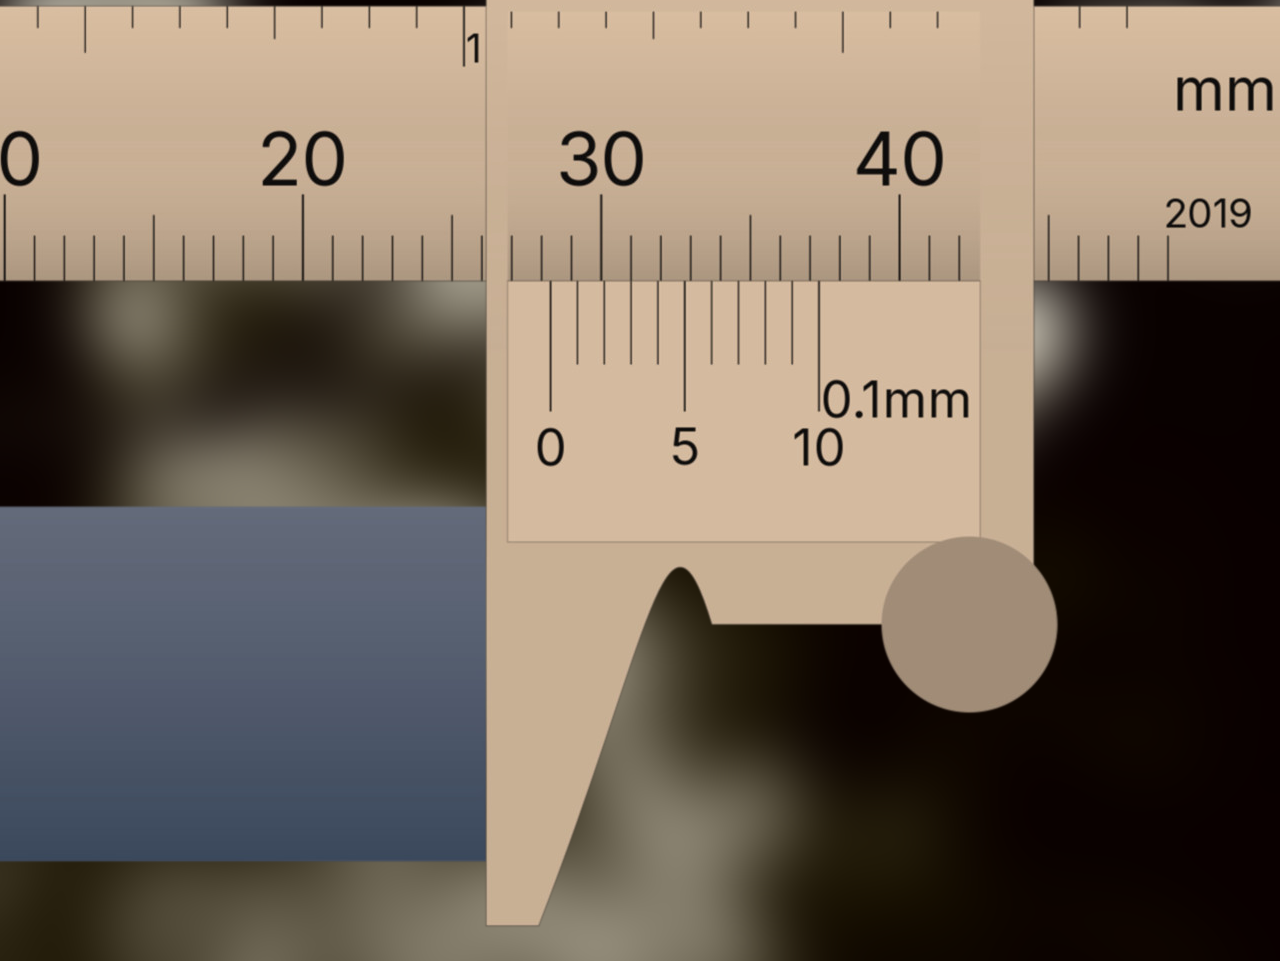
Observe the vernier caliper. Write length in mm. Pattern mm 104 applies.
mm 28.3
